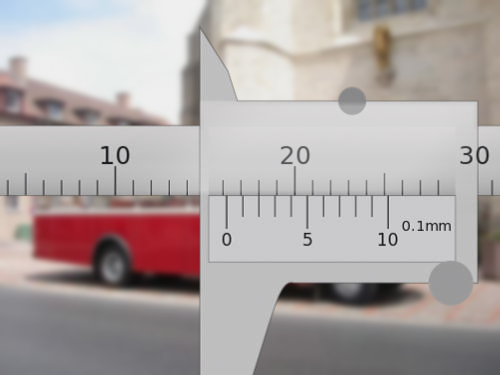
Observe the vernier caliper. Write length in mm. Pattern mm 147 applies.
mm 16.2
